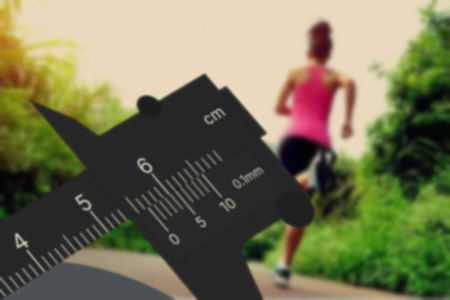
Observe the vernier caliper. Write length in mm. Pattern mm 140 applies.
mm 56.5
